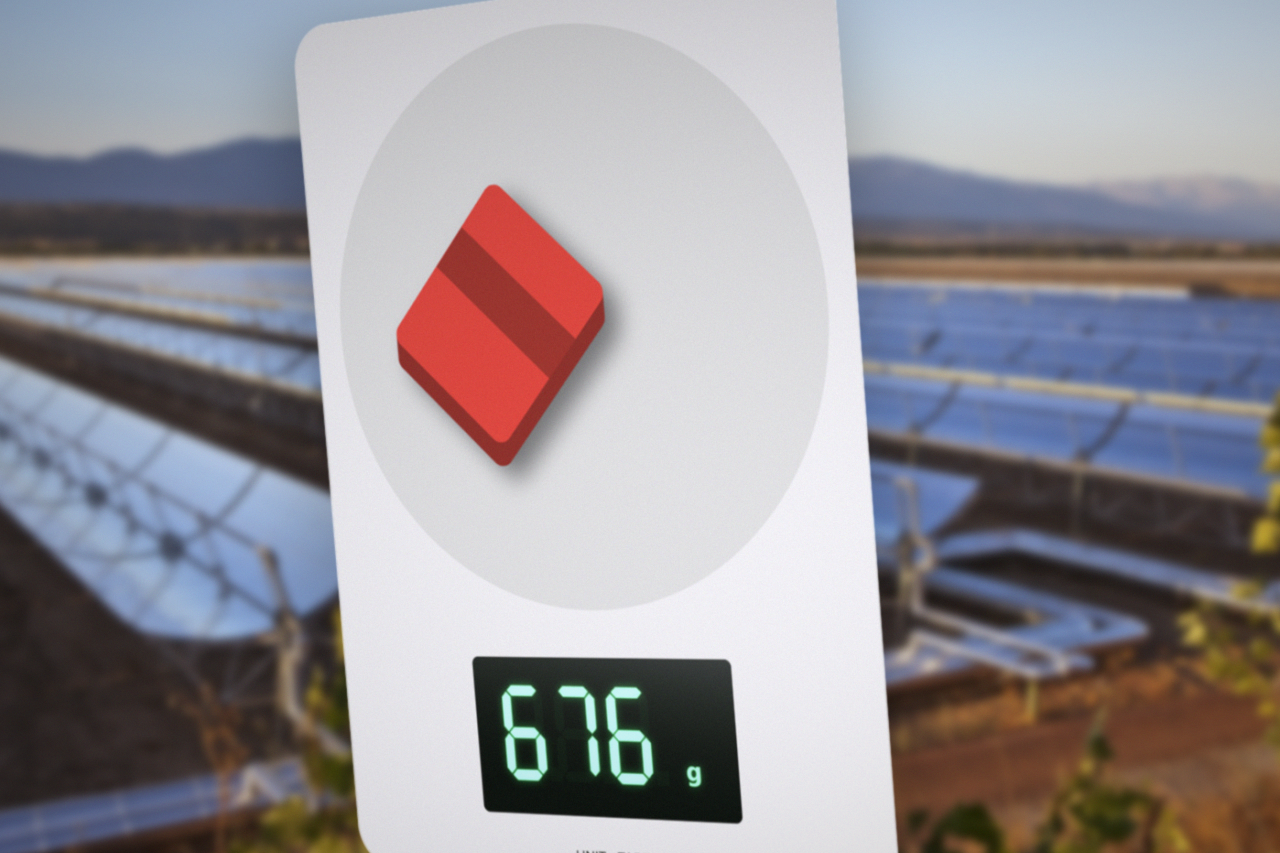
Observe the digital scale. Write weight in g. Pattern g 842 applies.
g 676
